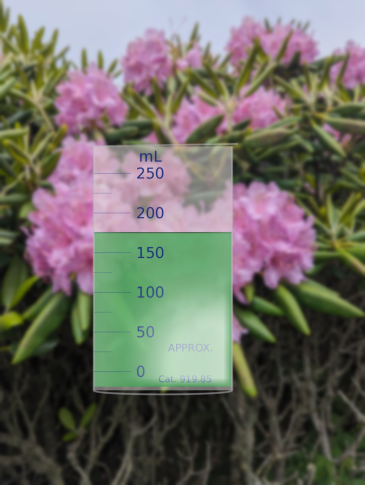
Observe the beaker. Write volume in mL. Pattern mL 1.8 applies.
mL 175
